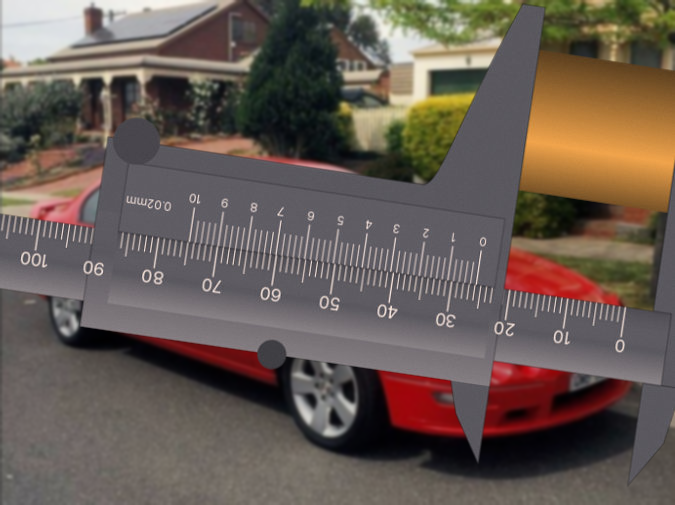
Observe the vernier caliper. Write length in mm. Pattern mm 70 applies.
mm 25.8
